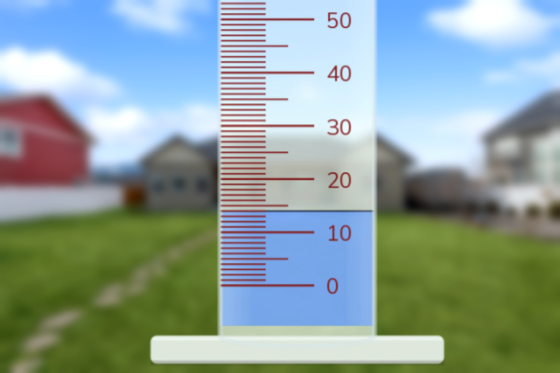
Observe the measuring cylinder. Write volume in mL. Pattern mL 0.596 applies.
mL 14
